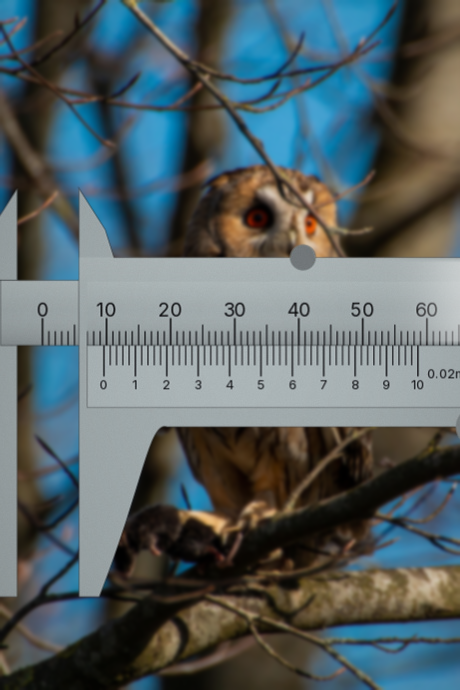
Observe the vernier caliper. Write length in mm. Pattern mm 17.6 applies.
mm 9.6
